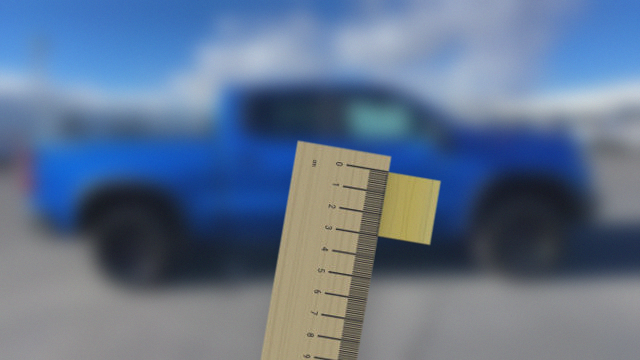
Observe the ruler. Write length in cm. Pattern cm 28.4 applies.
cm 3
